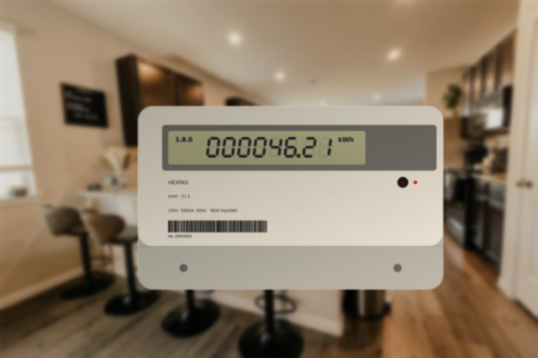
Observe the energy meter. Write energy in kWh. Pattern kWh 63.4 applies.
kWh 46.21
